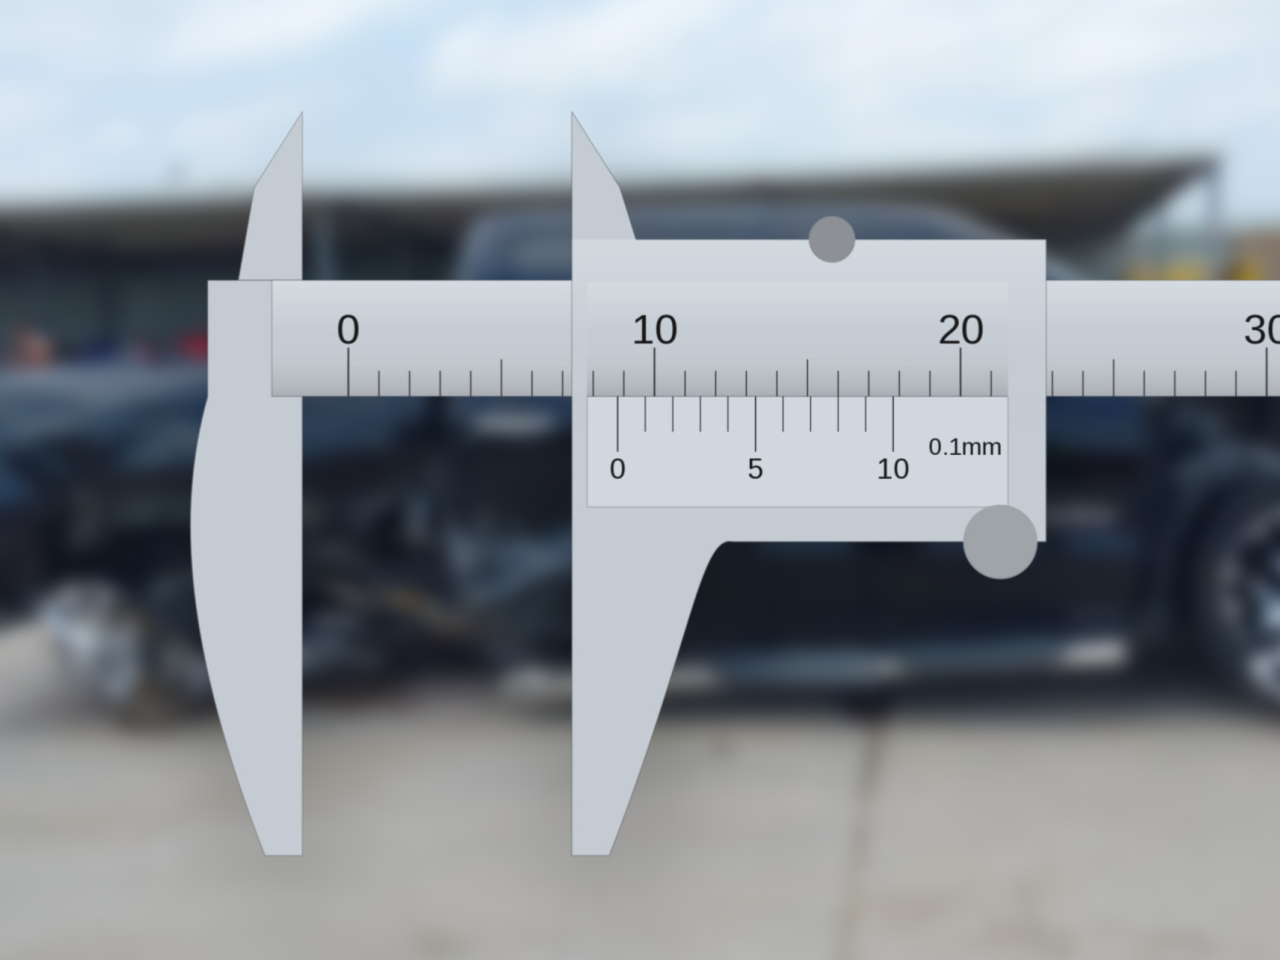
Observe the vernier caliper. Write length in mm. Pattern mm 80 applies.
mm 8.8
